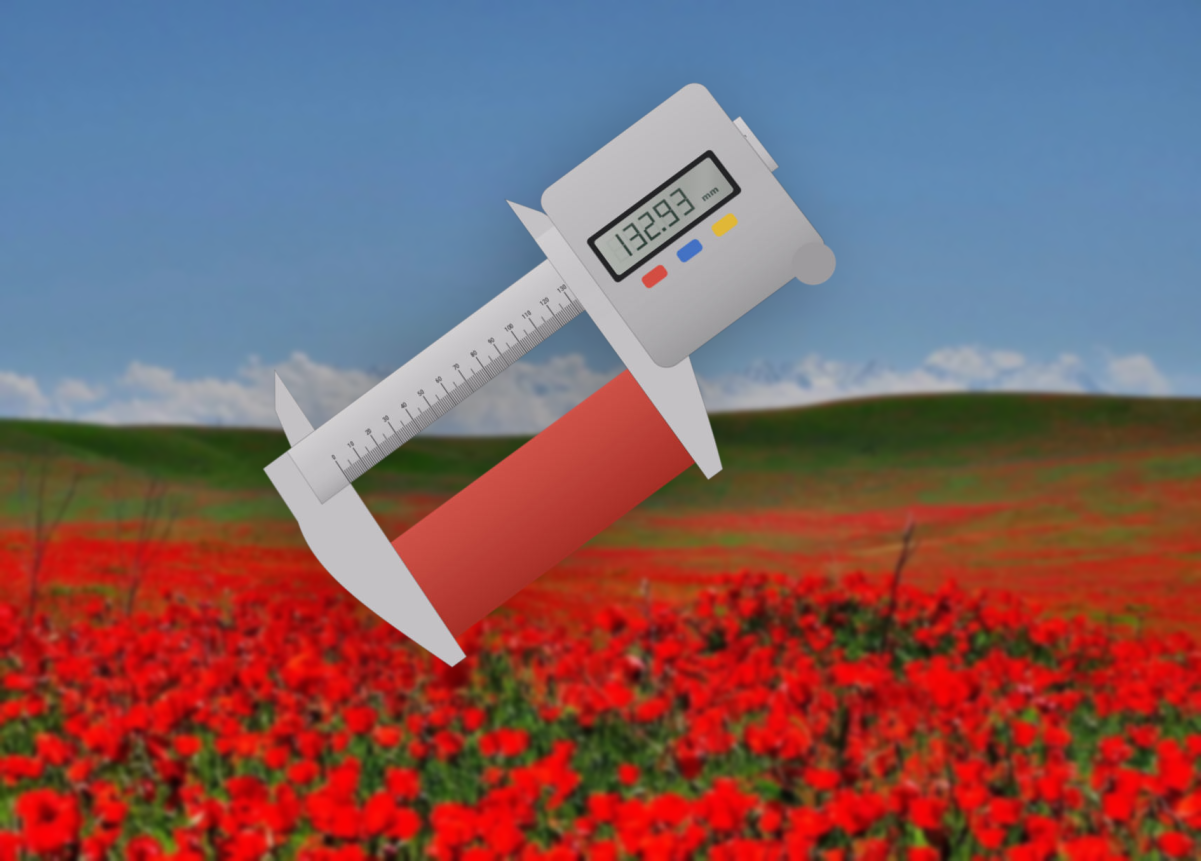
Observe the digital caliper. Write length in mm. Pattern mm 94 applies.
mm 132.93
